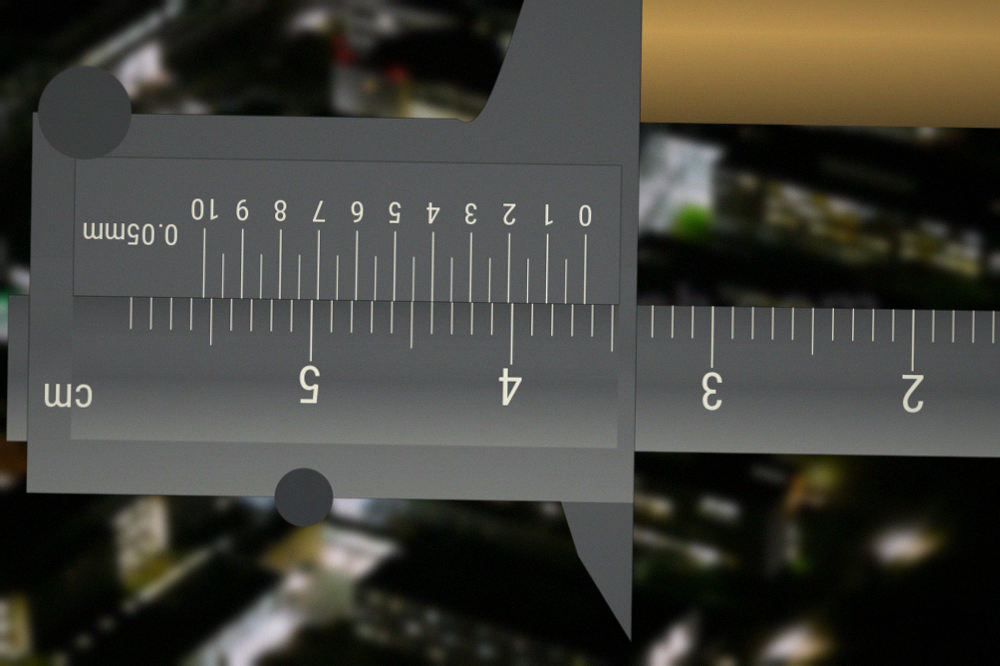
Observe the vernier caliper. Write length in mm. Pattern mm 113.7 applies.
mm 36.4
